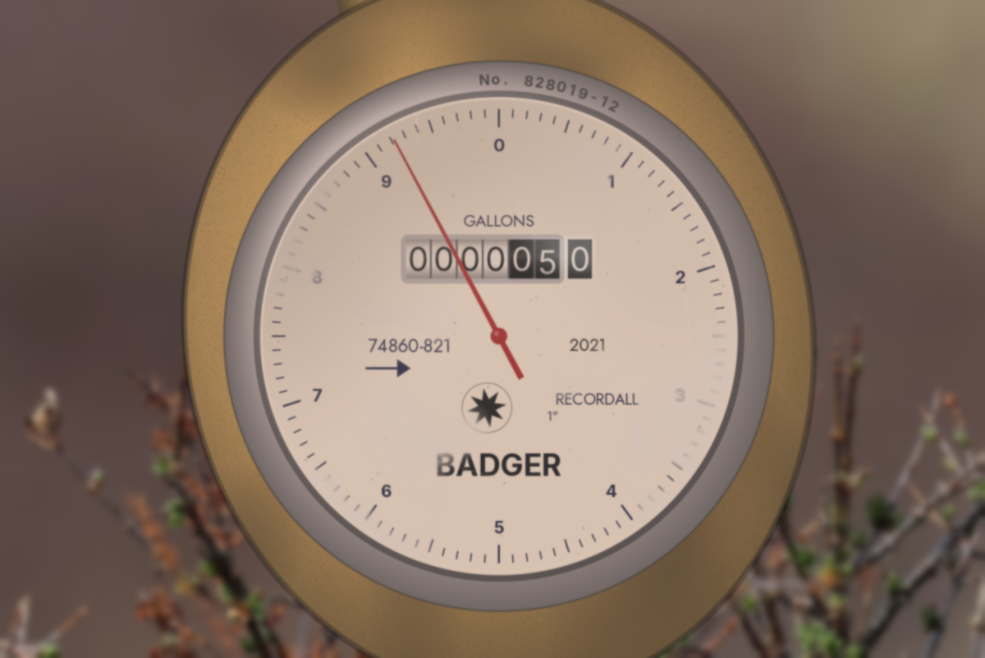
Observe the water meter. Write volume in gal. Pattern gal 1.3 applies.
gal 49.2
